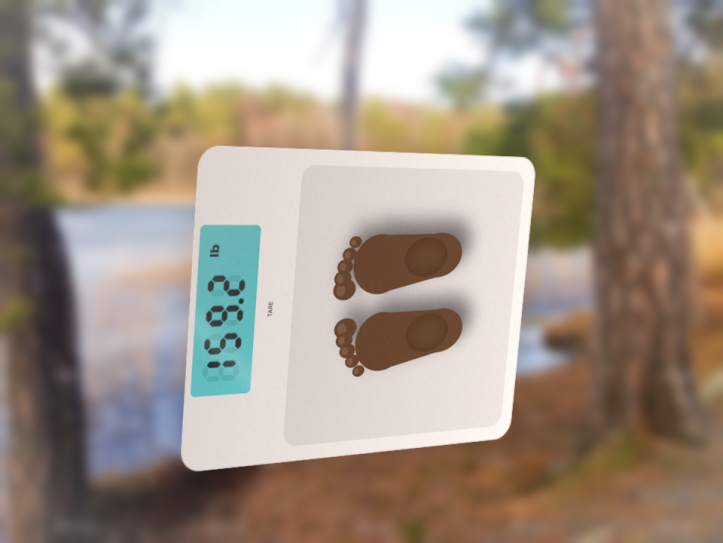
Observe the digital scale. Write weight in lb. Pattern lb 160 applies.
lb 159.2
